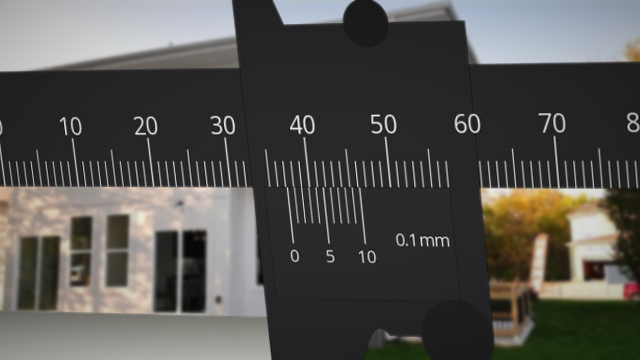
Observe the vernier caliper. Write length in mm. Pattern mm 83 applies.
mm 37.2
